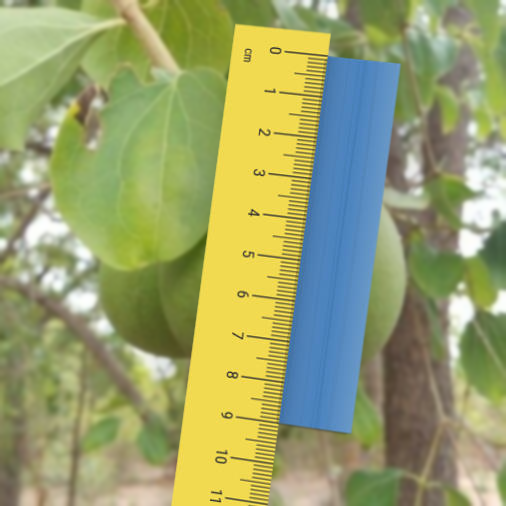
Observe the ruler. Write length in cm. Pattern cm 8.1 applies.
cm 9
